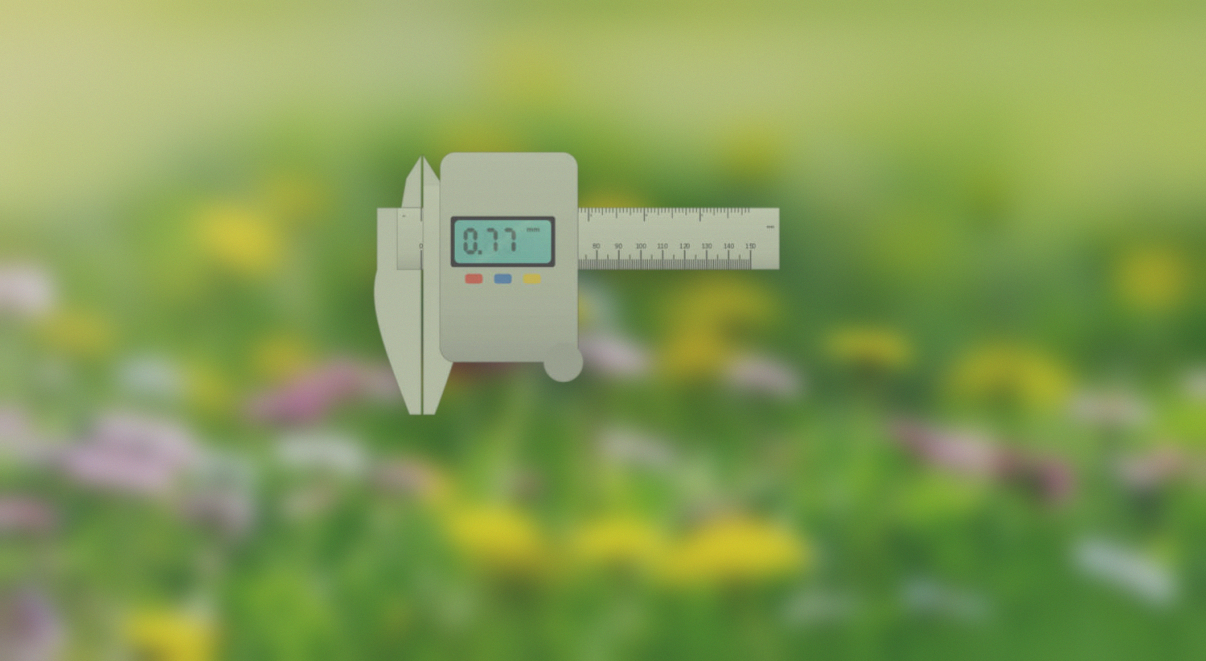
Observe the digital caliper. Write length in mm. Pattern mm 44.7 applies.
mm 0.77
